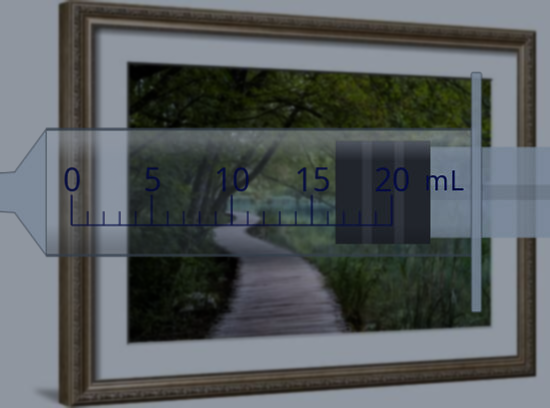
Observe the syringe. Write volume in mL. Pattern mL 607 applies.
mL 16.5
